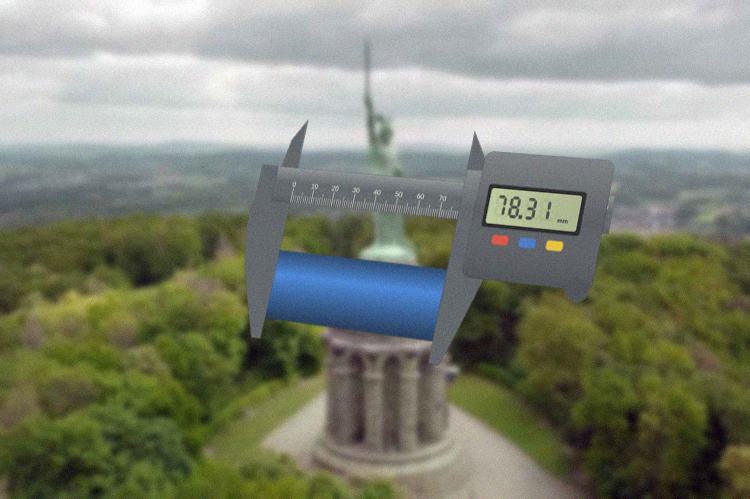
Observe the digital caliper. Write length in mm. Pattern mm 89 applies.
mm 78.31
